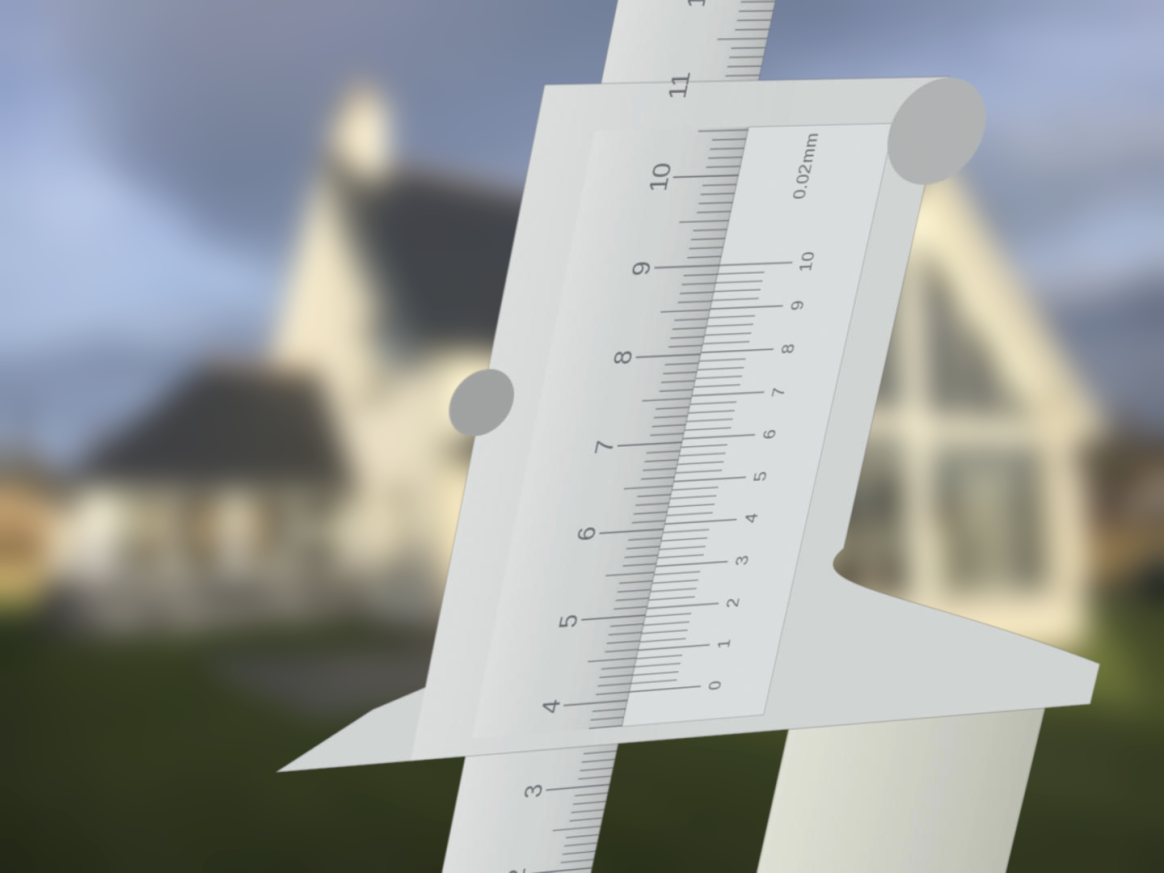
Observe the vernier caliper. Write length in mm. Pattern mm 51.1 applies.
mm 41.0
